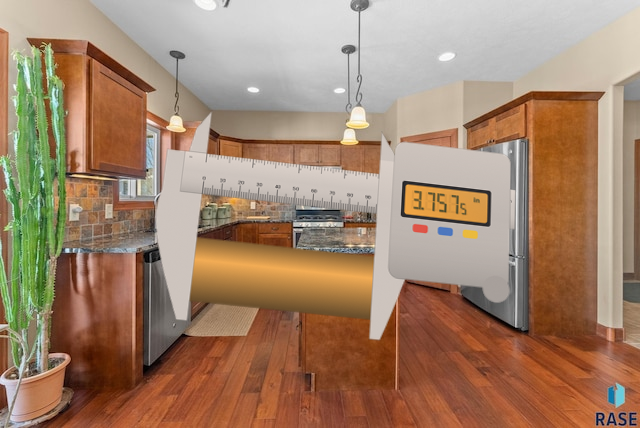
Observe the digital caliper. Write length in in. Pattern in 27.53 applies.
in 3.7575
